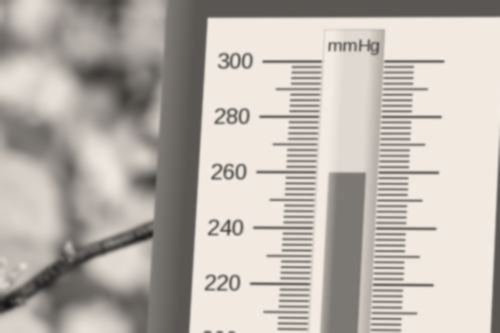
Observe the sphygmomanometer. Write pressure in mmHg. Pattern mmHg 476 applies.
mmHg 260
